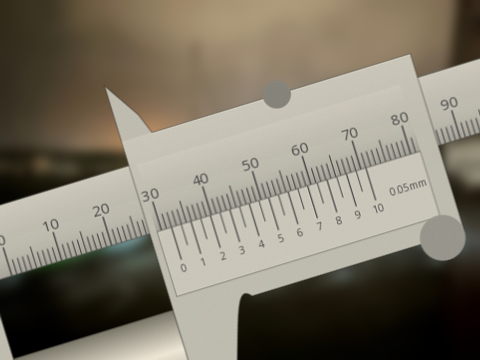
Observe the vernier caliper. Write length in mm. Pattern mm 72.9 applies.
mm 32.0
